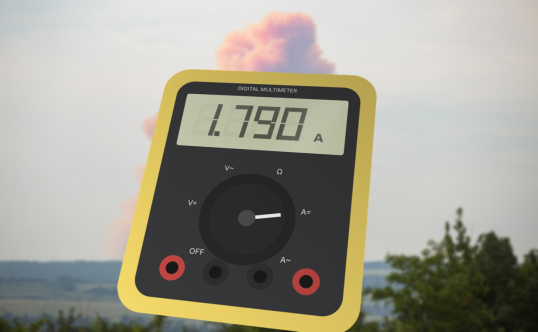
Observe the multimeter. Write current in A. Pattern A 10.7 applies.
A 1.790
